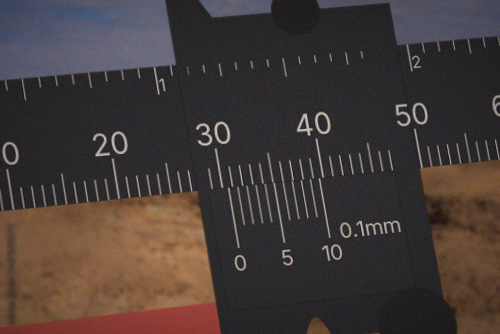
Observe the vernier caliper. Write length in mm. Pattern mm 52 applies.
mm 30.6
